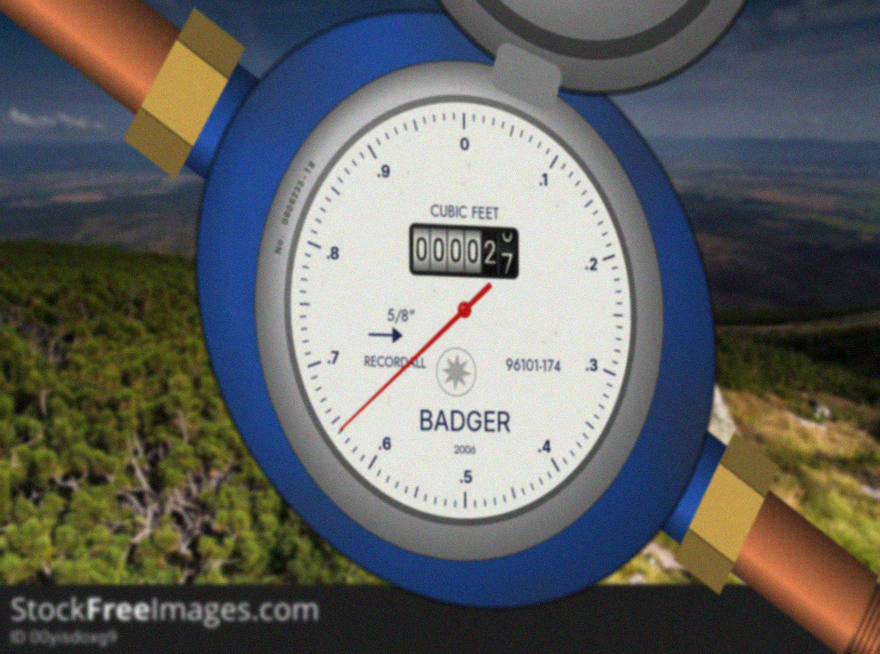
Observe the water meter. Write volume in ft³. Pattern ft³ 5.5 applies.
ft³ 26.64
